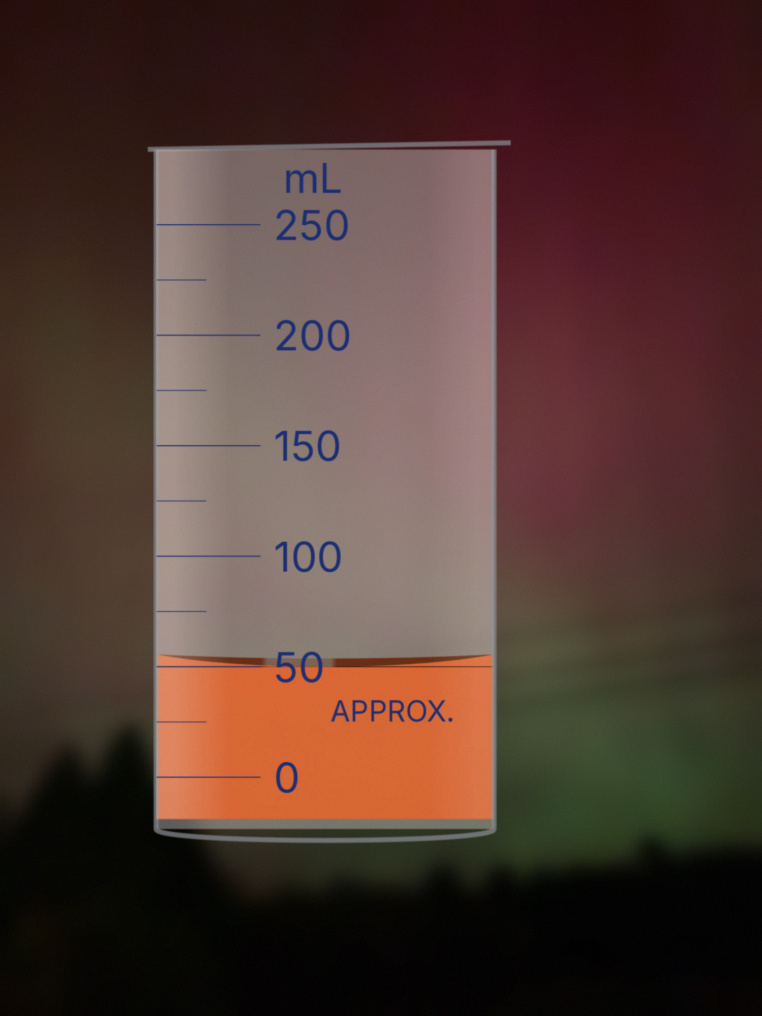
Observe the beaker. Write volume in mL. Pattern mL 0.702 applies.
mL 50
